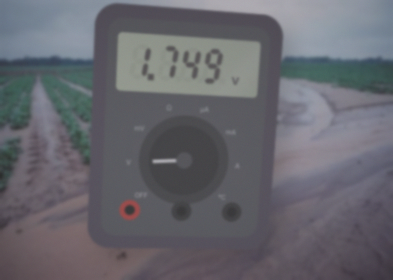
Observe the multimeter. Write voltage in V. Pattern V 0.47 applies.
V 1.749
